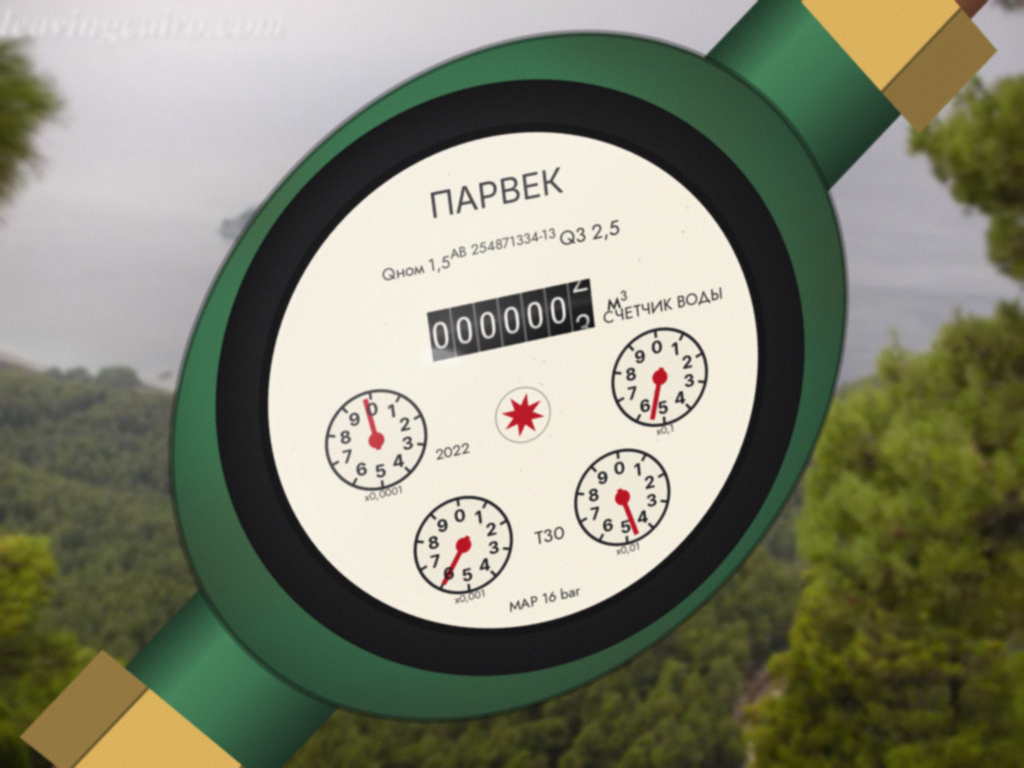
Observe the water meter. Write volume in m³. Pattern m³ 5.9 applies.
m³ 2.5459
